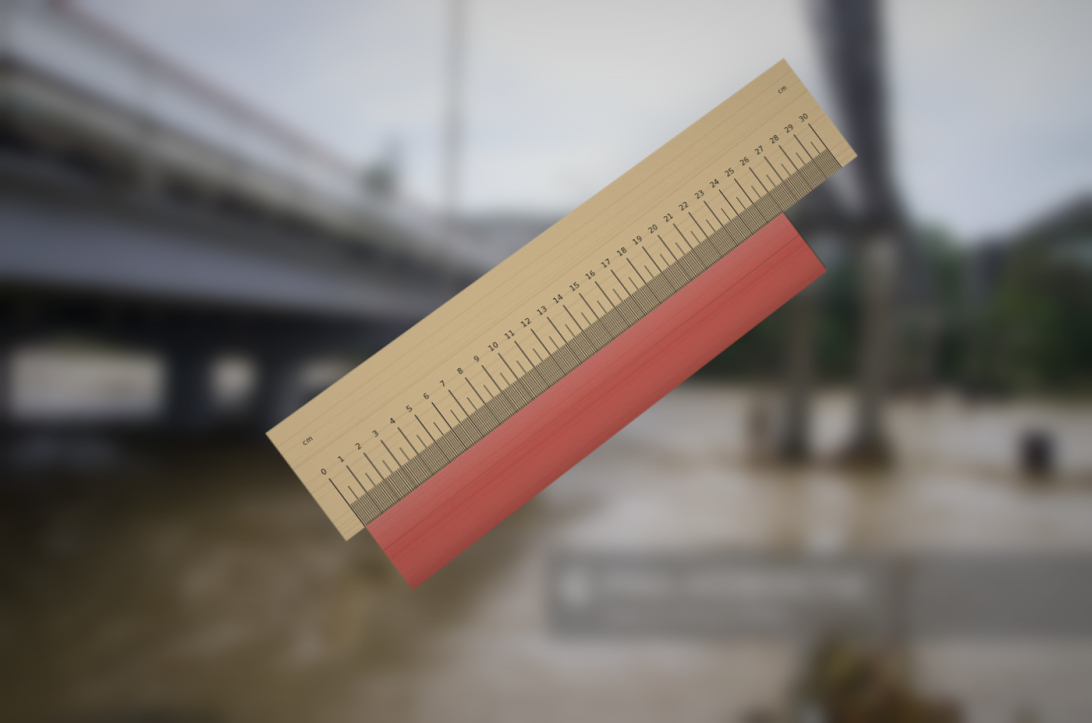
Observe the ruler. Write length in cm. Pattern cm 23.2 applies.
cm 26
